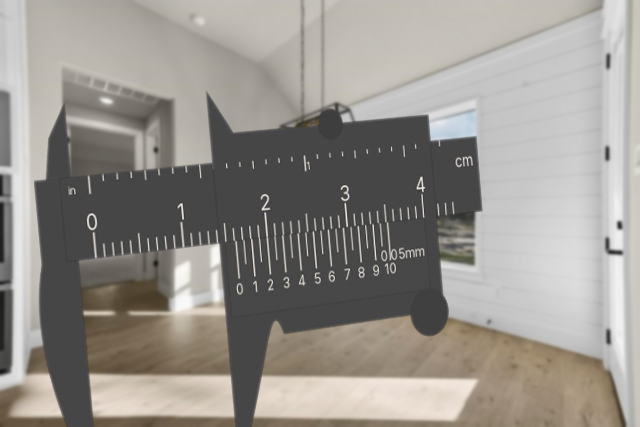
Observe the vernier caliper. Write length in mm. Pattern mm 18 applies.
mm 16.2
